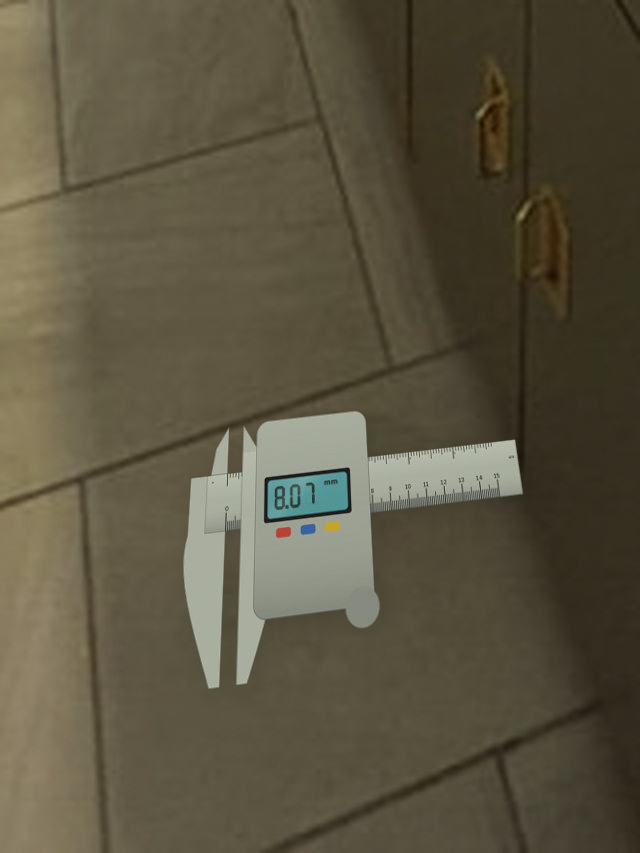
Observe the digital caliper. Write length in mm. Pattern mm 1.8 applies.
mm 8.07
